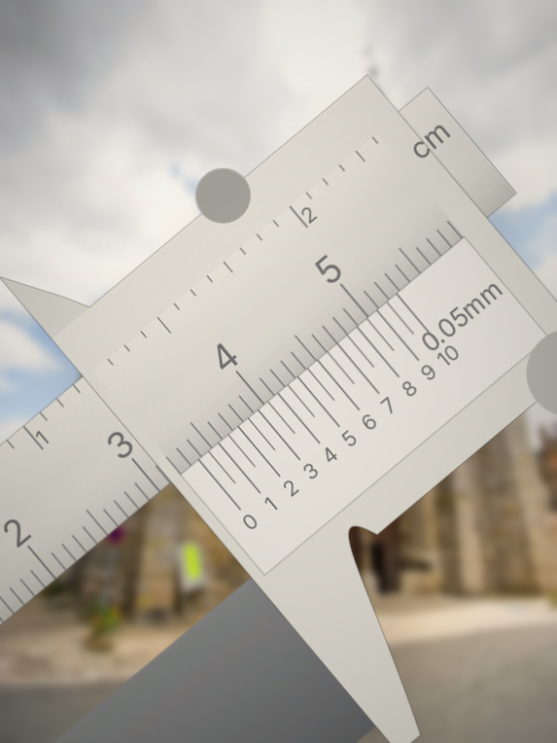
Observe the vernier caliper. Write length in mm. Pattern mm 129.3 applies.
mm 33.7
